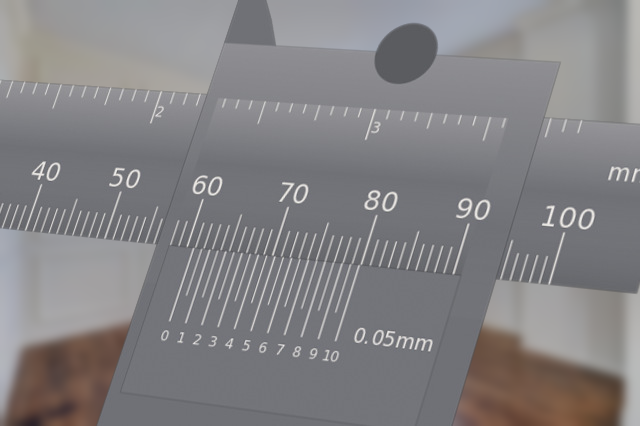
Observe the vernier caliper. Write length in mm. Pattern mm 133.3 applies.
mm 60.8
